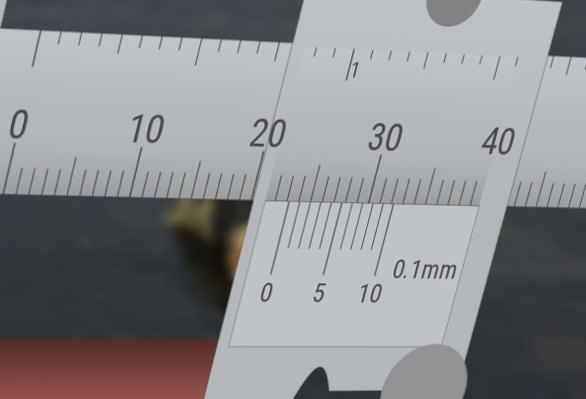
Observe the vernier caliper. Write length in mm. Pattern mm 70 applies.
mm 23.2
